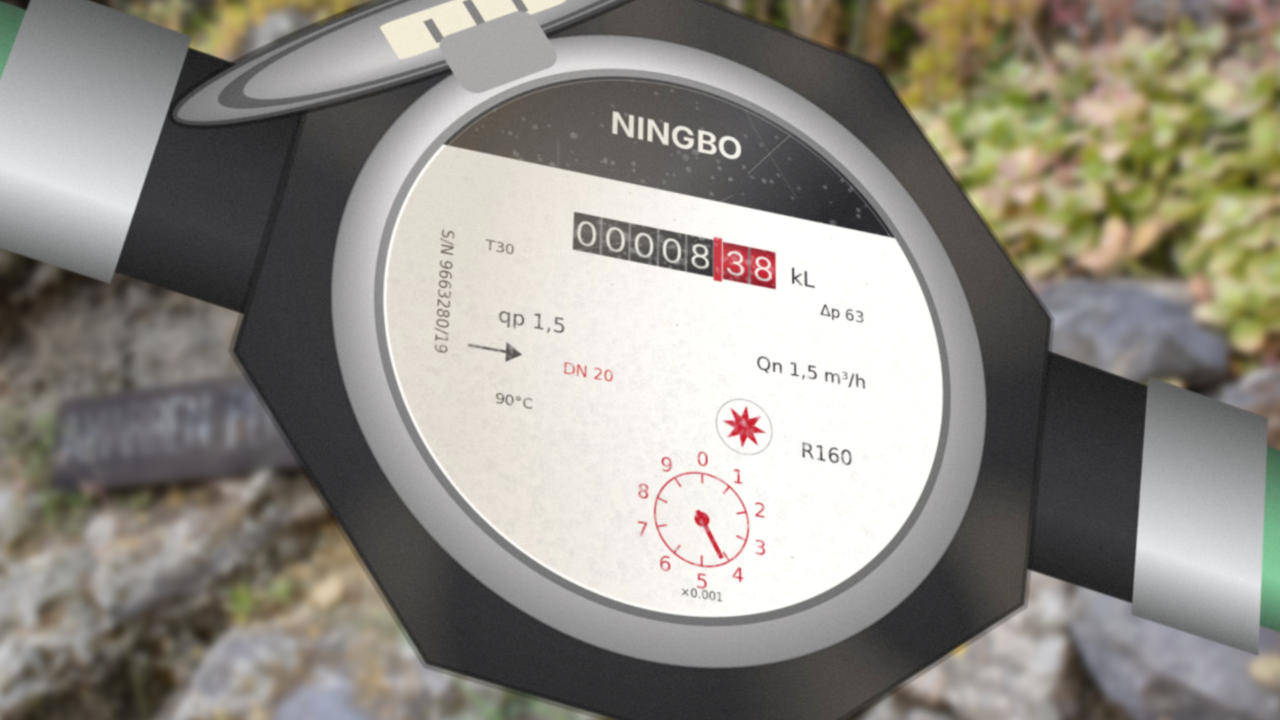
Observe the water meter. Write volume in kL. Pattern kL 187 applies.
kL 8.384
